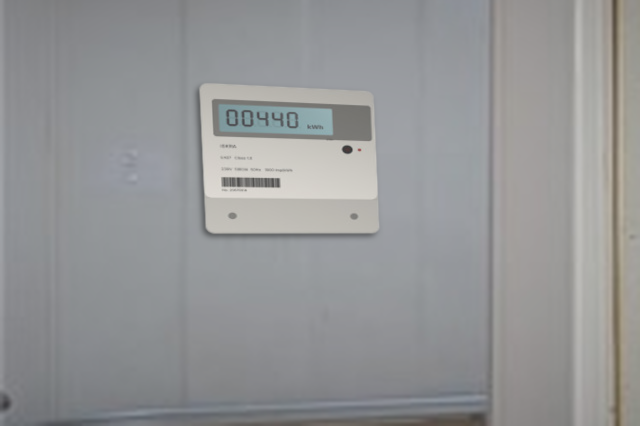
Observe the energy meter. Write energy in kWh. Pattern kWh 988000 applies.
kWh 440
